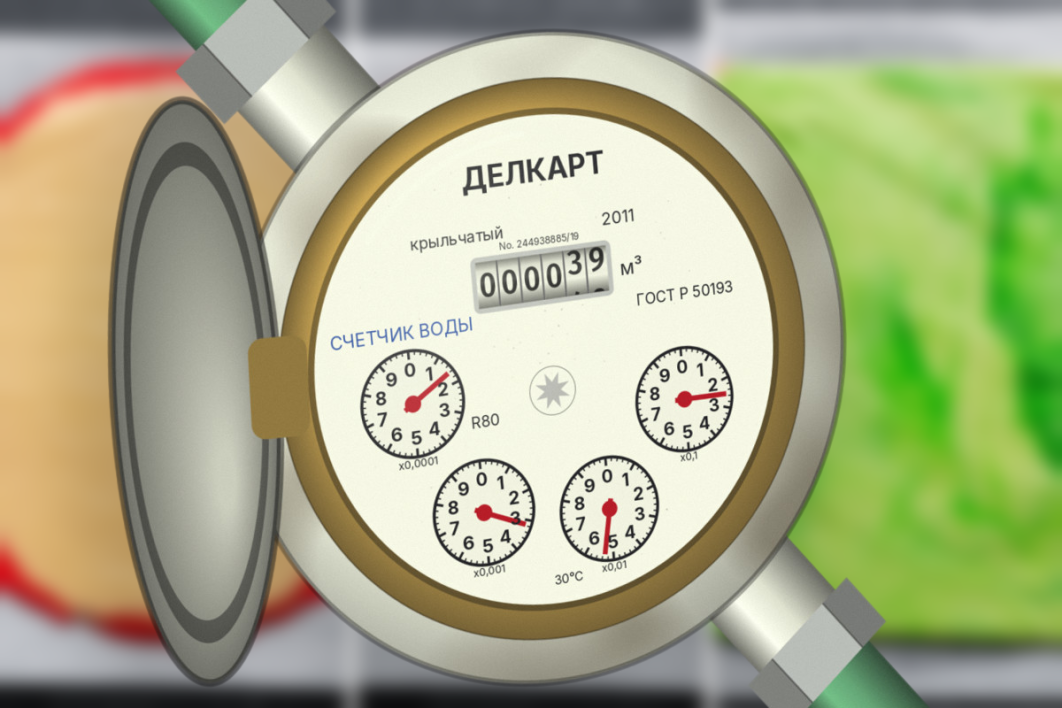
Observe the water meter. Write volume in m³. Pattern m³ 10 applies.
m³ 39.2531
